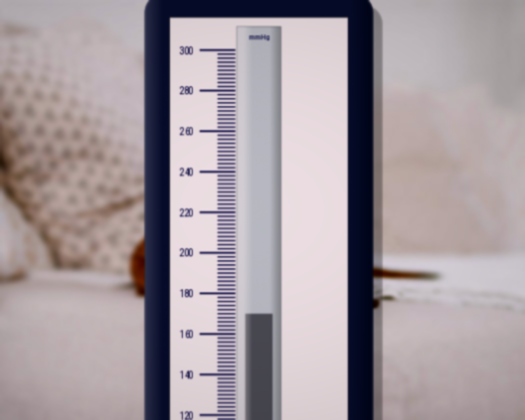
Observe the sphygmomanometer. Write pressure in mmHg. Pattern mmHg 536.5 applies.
mmHg 170
